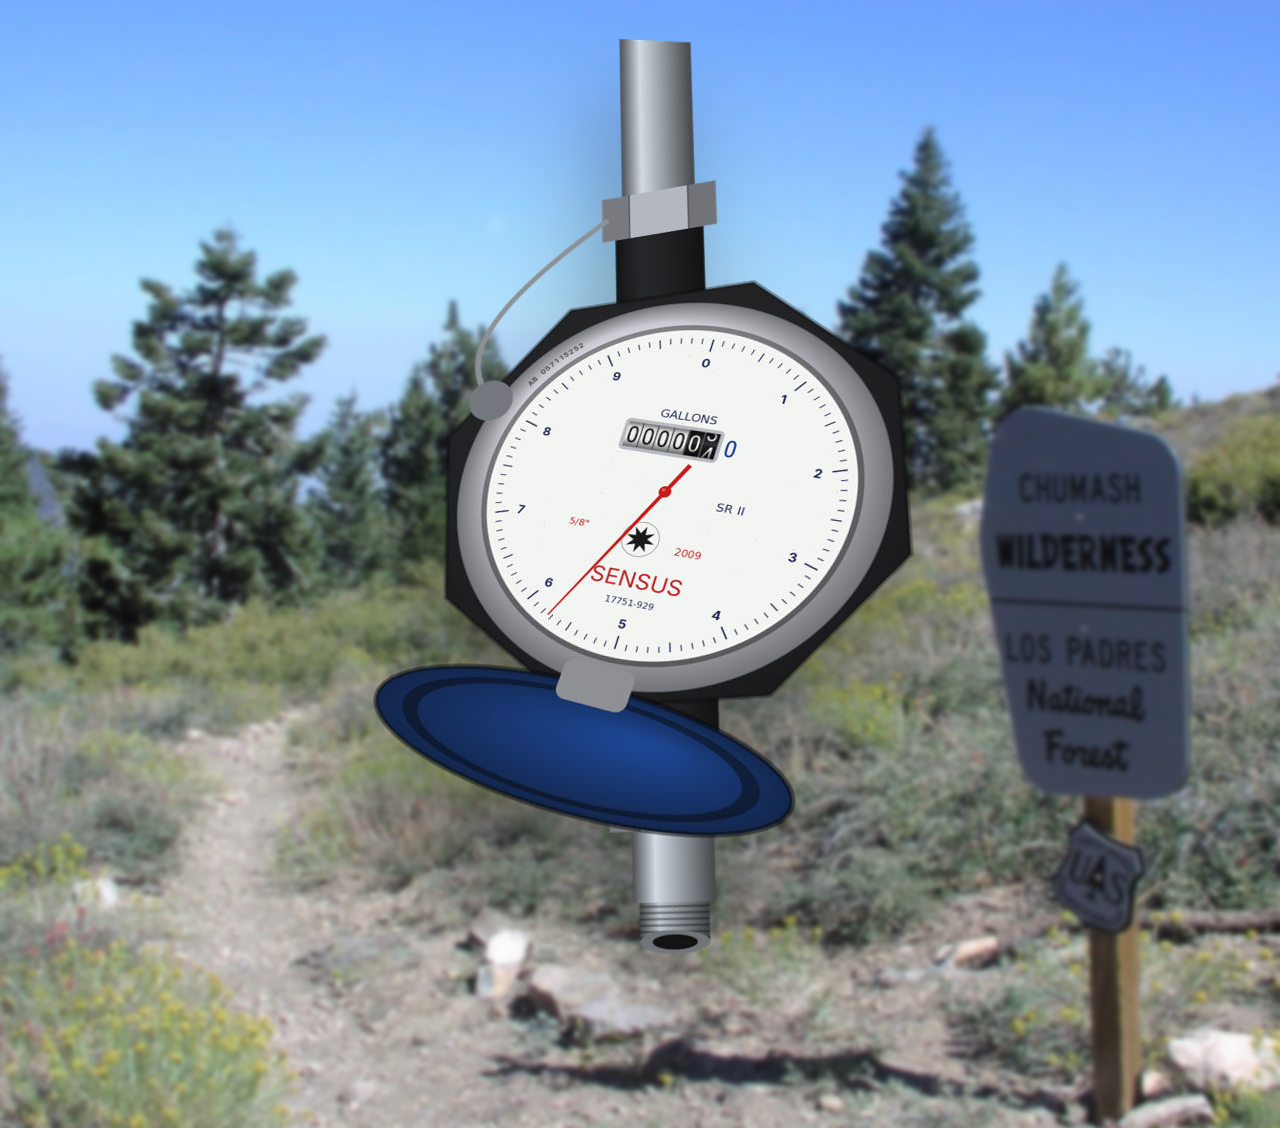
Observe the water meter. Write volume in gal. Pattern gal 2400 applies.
gal 35.7
